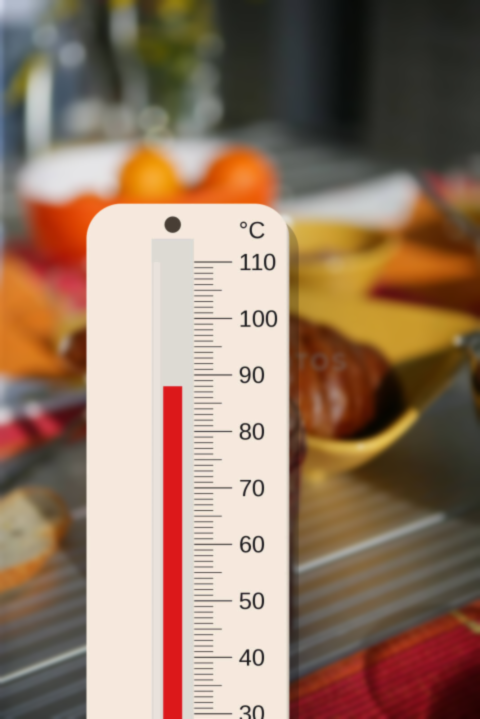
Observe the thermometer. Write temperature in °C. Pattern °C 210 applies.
°C 88
